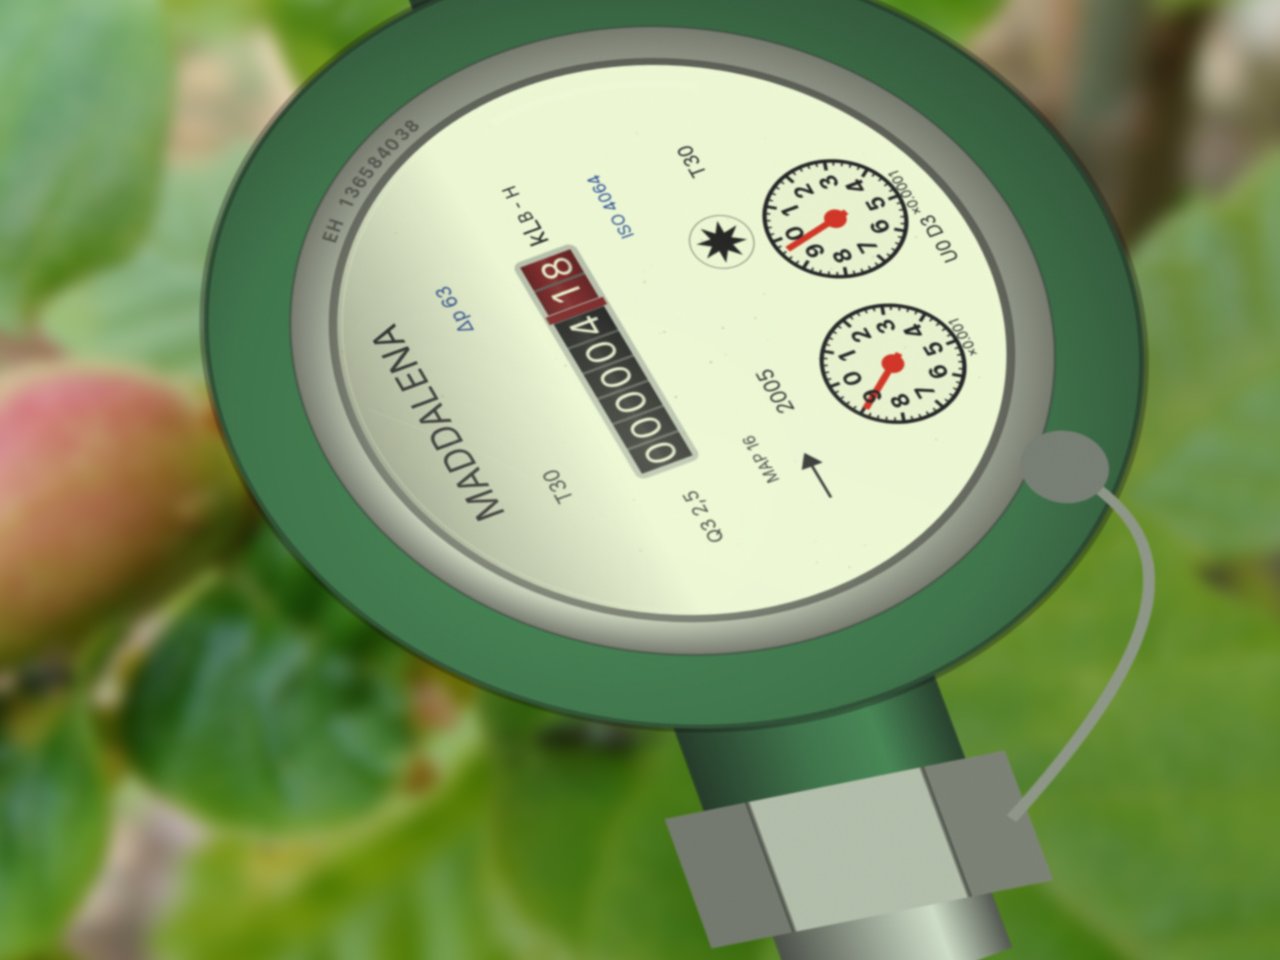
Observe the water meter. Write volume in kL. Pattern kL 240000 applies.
kL 4.1789
